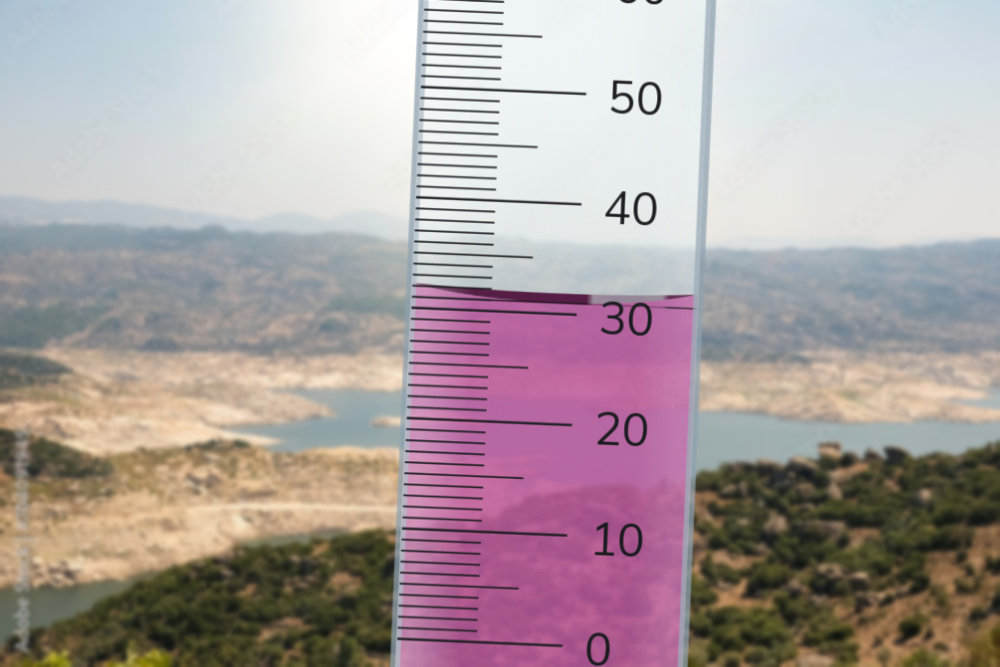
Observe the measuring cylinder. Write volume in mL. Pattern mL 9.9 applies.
mL 31
